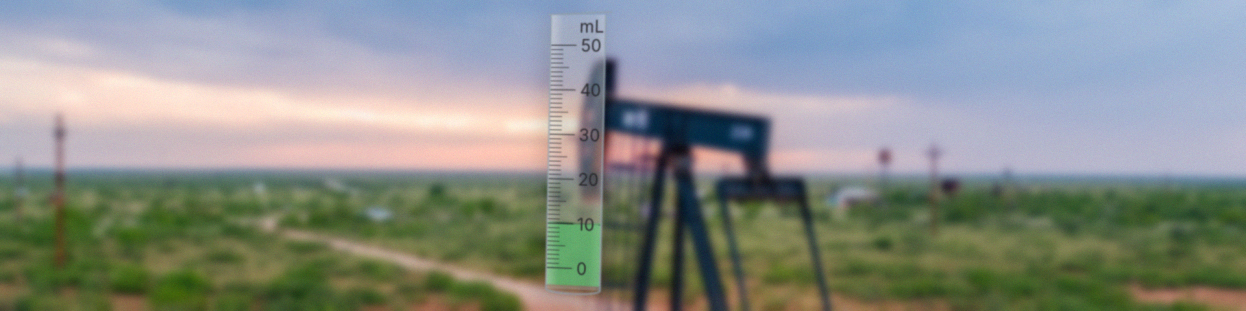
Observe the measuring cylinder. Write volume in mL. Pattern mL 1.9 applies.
mL 10
